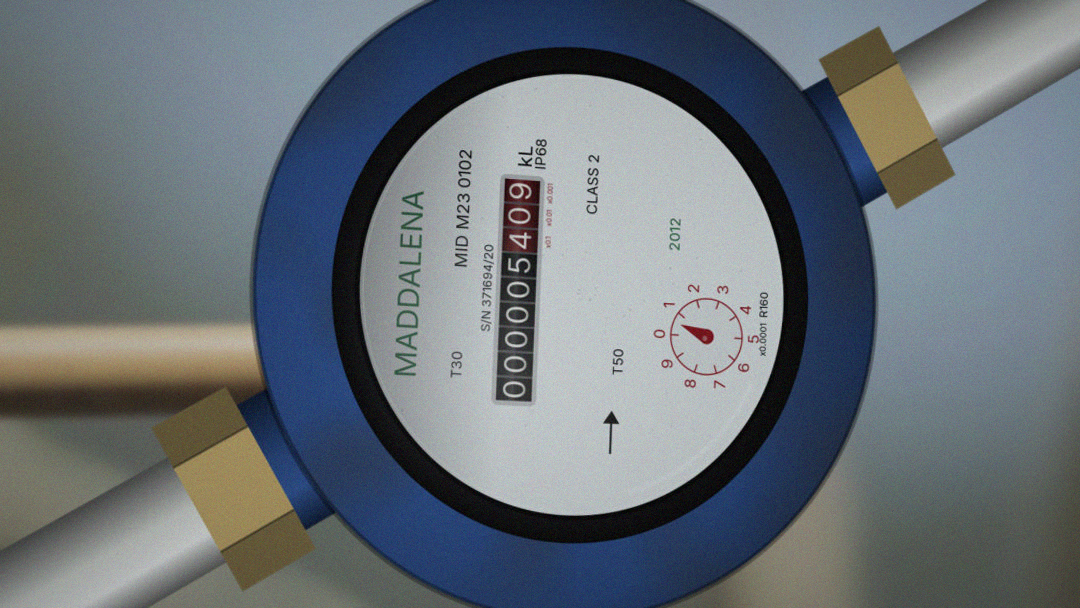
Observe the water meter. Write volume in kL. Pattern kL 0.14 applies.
kL 5.4090
